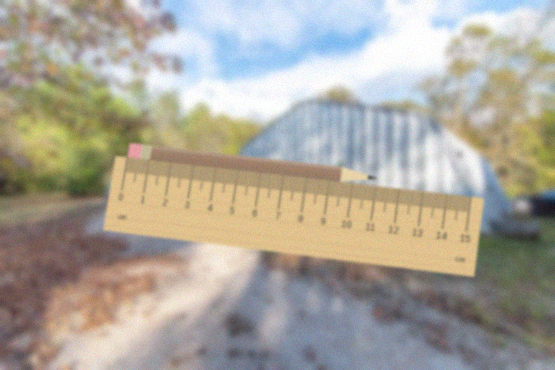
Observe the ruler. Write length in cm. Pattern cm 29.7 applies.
cm 11
